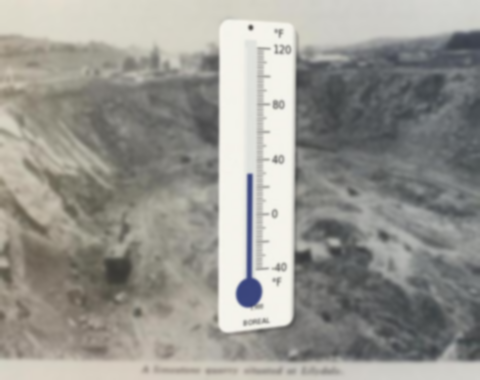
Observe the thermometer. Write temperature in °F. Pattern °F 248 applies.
°F 30
